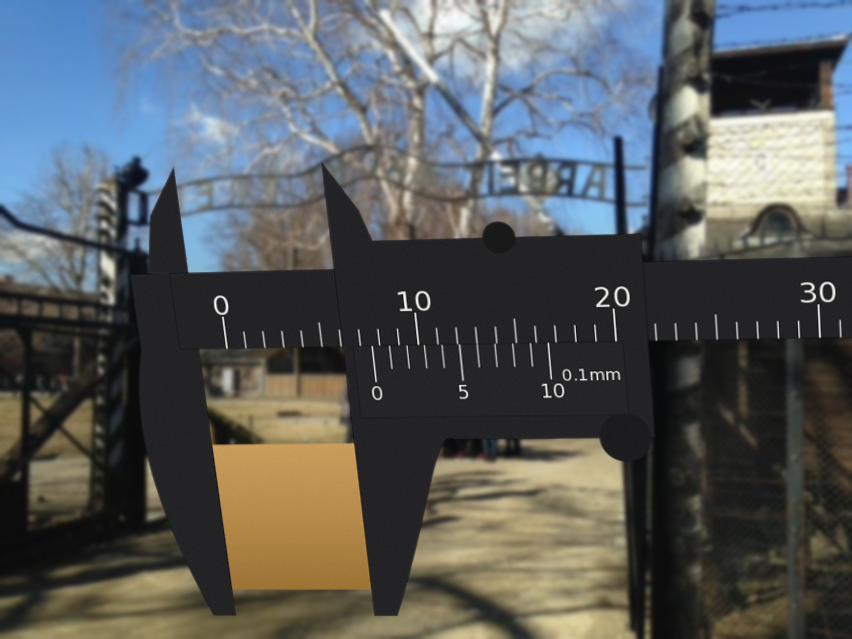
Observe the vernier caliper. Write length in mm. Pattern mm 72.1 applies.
mm 7.6
